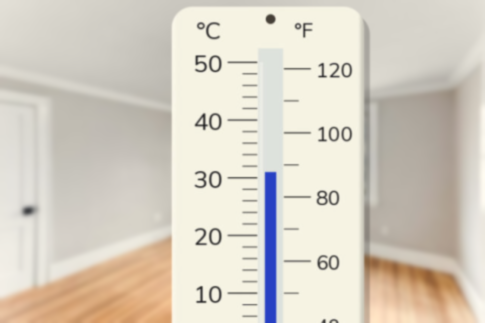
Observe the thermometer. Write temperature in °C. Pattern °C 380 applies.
°C 31
